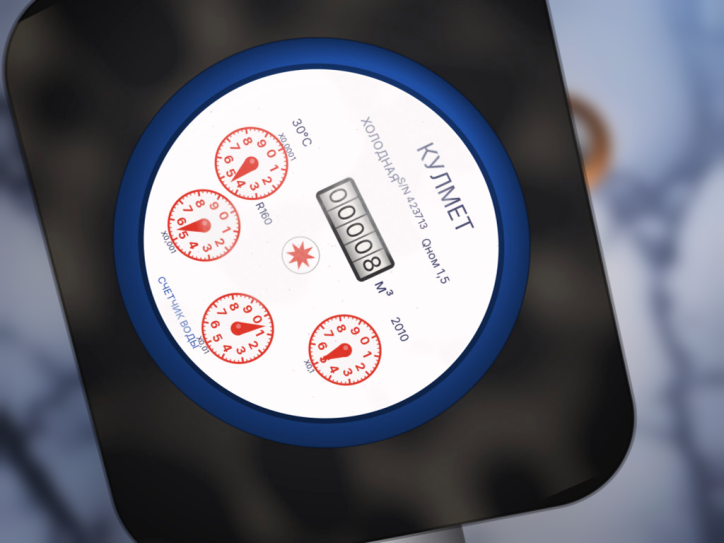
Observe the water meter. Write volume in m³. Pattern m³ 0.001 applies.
m³ 8.5054
